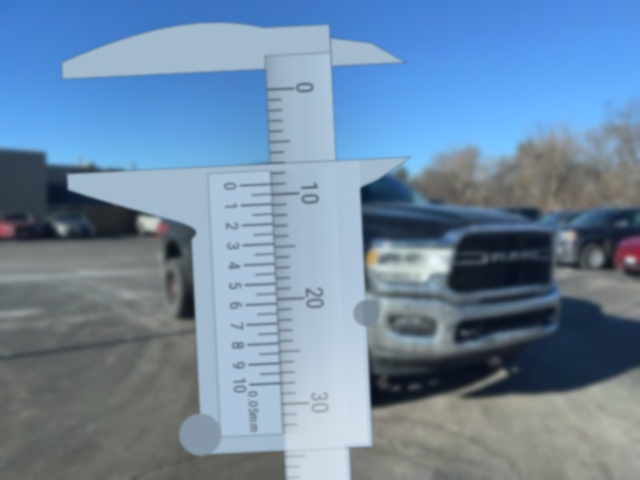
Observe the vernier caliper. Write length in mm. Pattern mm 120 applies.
mm 9.0
